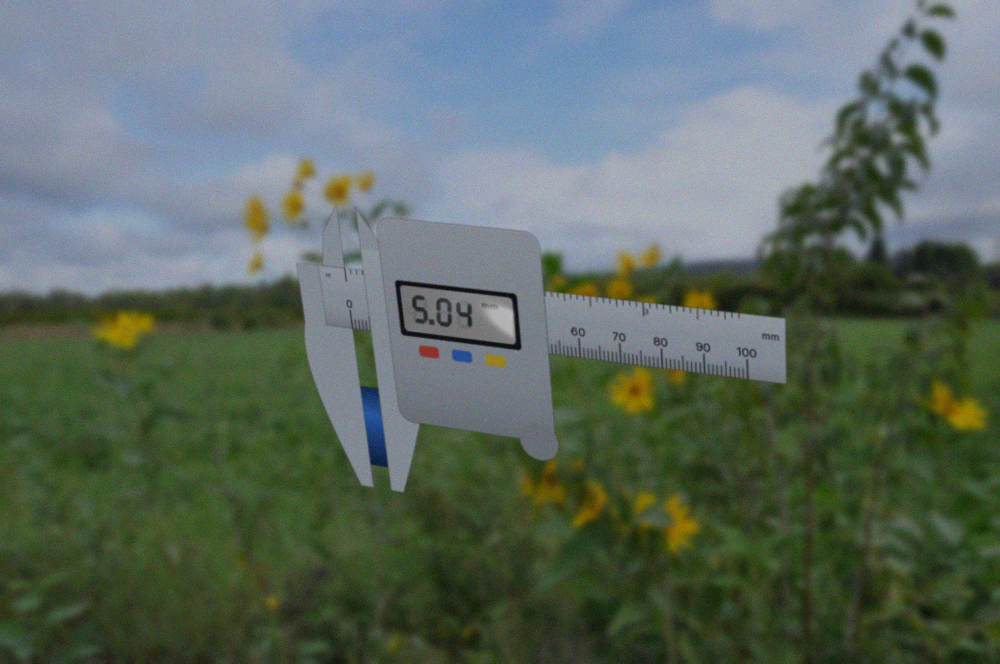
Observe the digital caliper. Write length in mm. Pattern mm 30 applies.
mm 5.04
